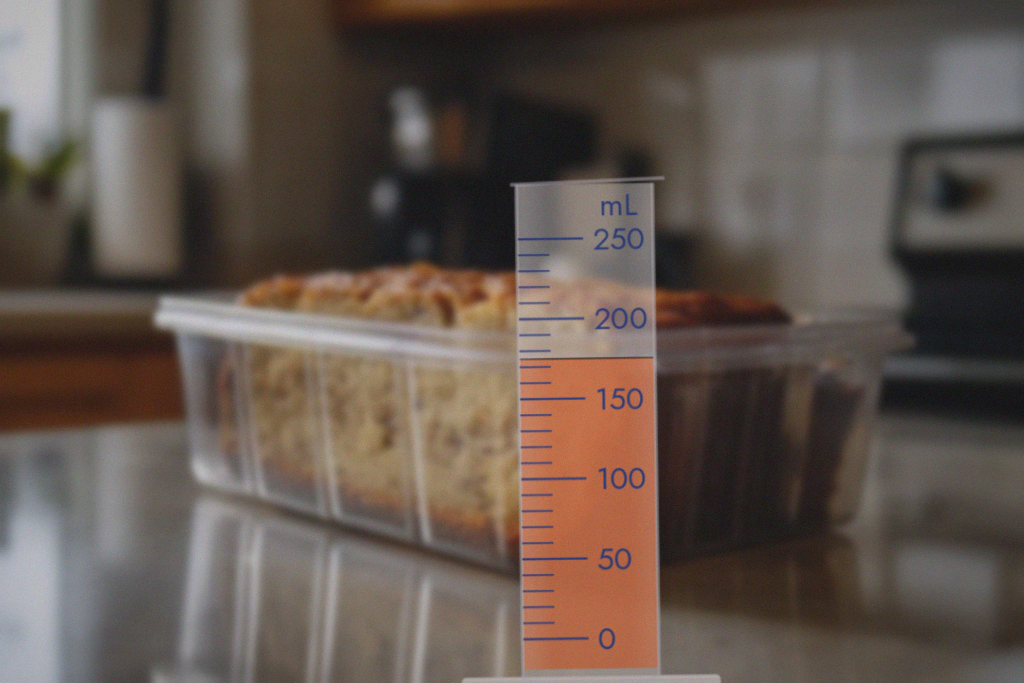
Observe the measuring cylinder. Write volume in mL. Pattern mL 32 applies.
mL 175
